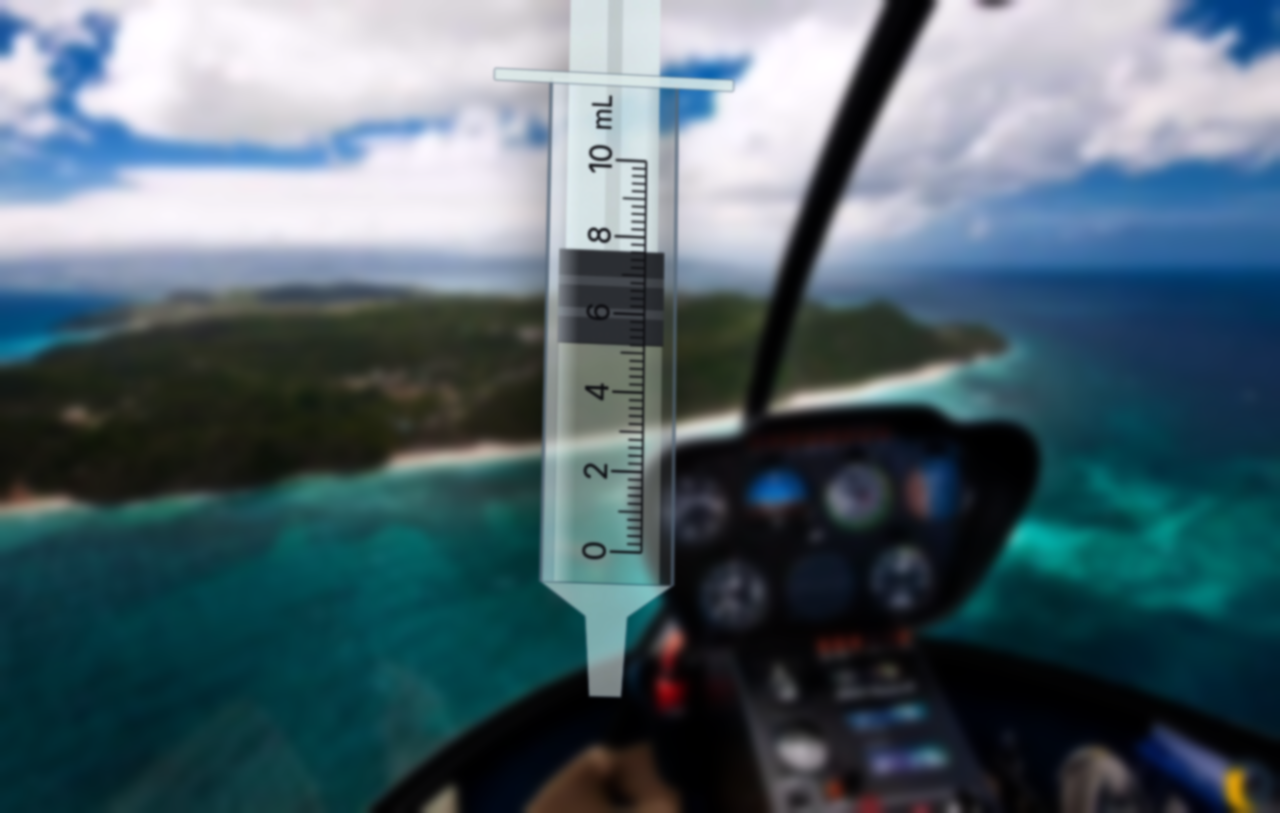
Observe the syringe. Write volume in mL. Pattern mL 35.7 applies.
mL 5.2
